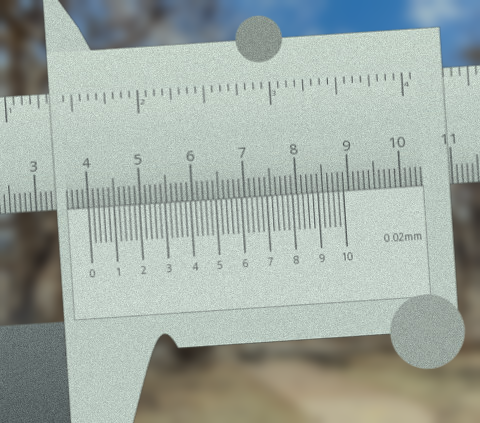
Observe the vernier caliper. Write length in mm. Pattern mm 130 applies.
mm 40.0
